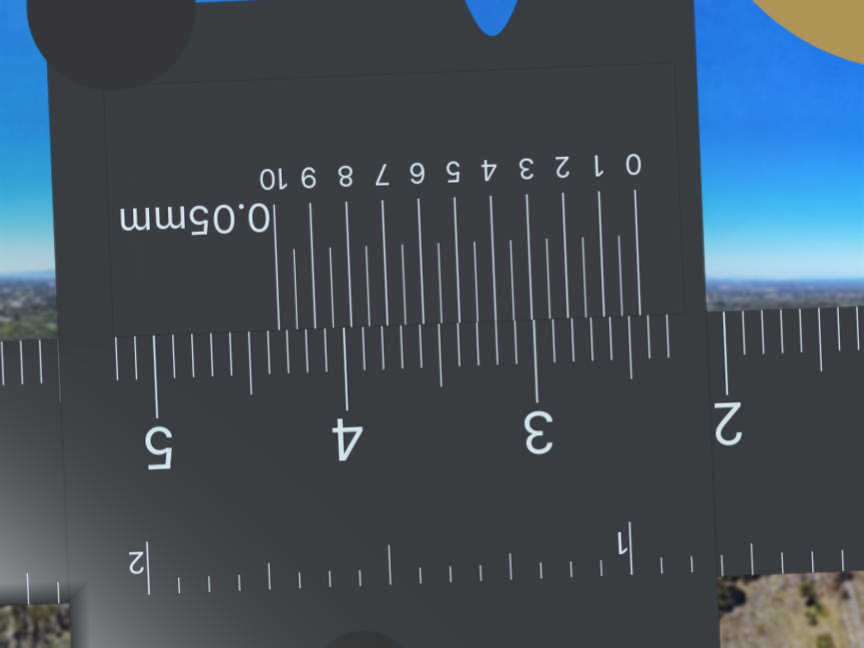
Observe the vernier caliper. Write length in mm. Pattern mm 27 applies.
mm 24.4
